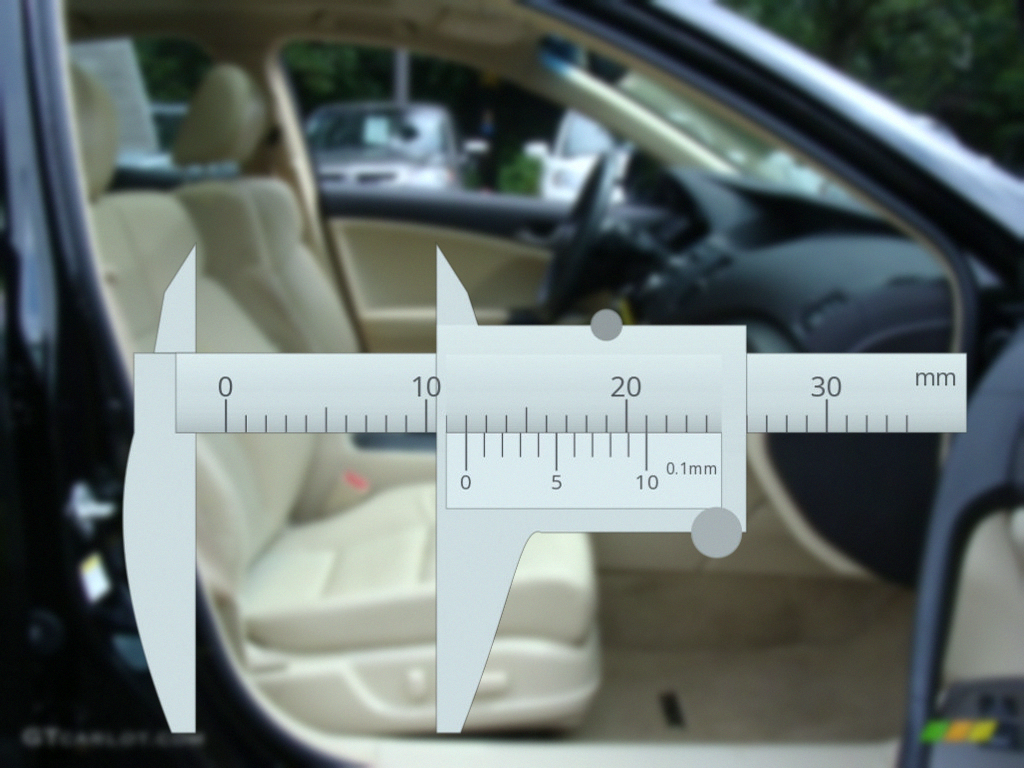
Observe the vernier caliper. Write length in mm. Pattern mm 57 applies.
mm 12.0
